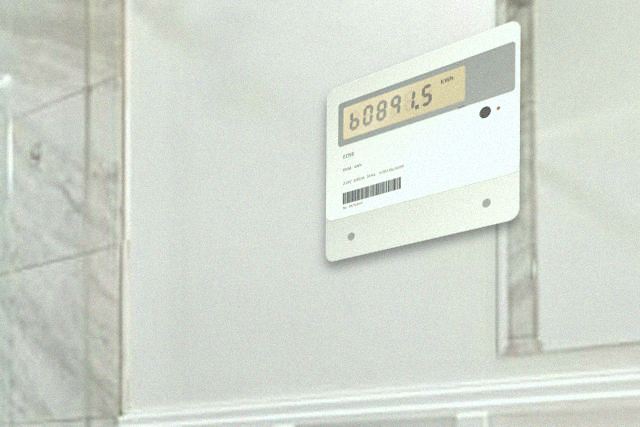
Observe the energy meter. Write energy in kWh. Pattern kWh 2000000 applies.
kWh 60891.5
